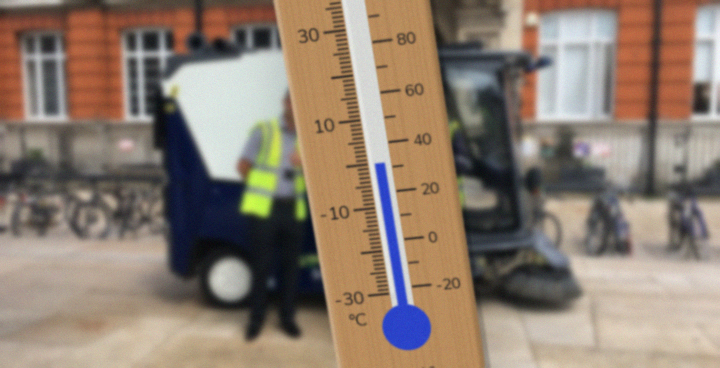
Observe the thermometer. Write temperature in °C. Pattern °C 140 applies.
°C 0
